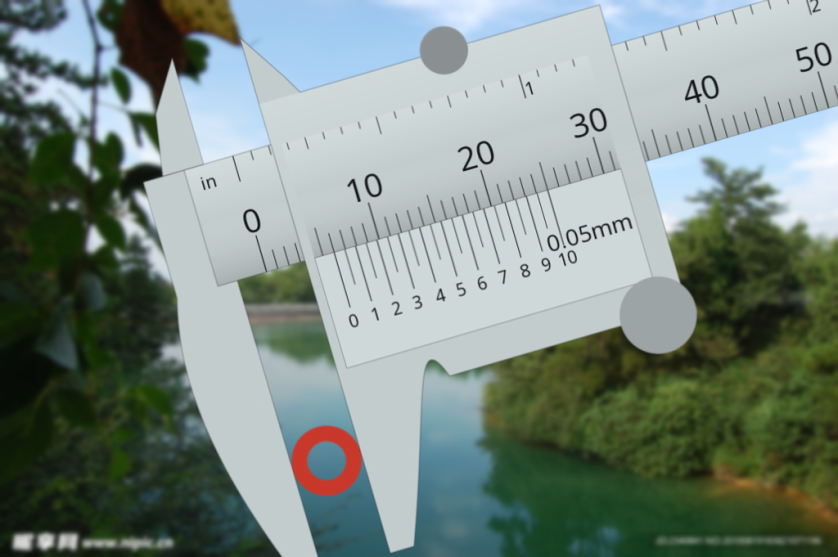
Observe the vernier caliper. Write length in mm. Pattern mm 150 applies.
mm 6.0
